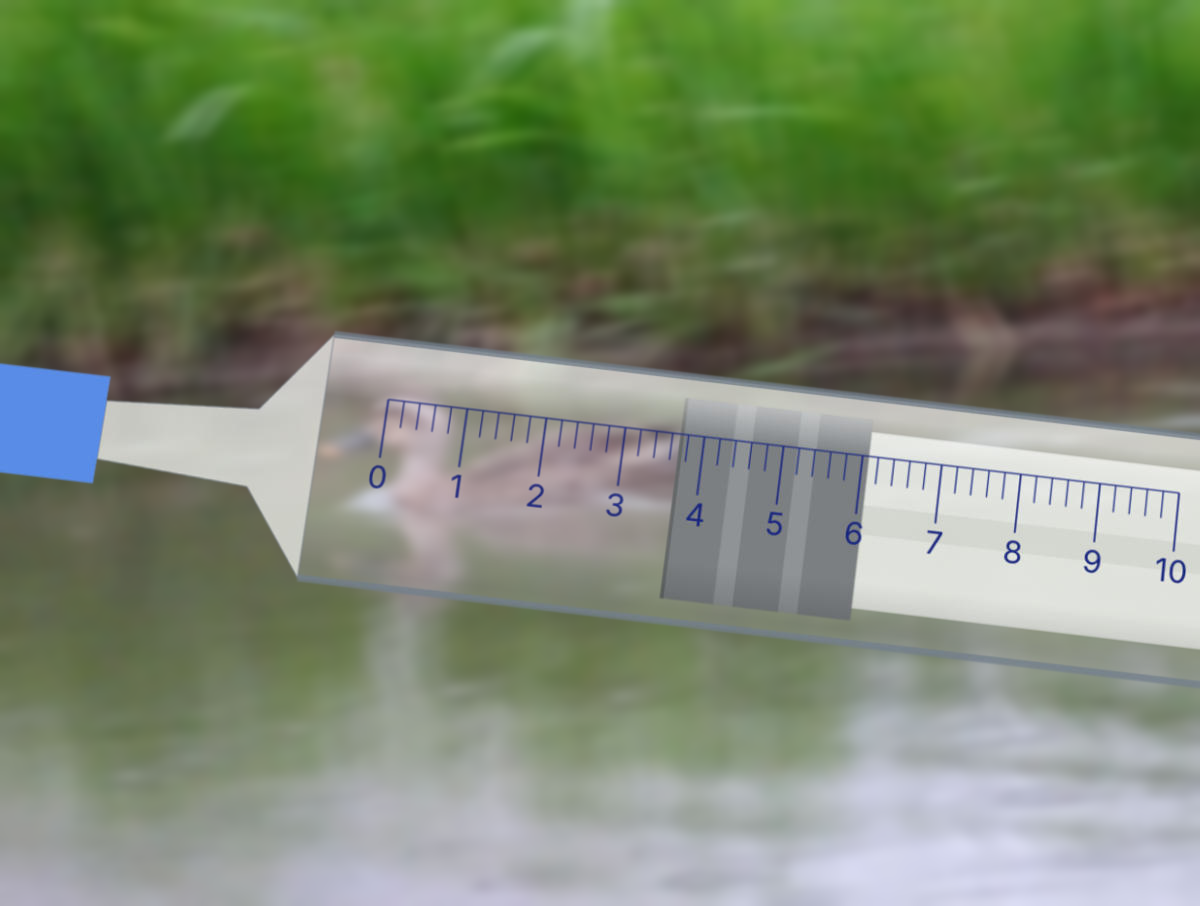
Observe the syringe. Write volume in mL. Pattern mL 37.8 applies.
mL 3.7
